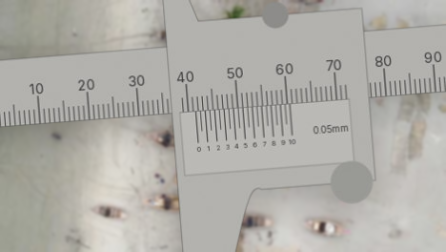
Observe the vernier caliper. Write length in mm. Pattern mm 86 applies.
mm 41.5
